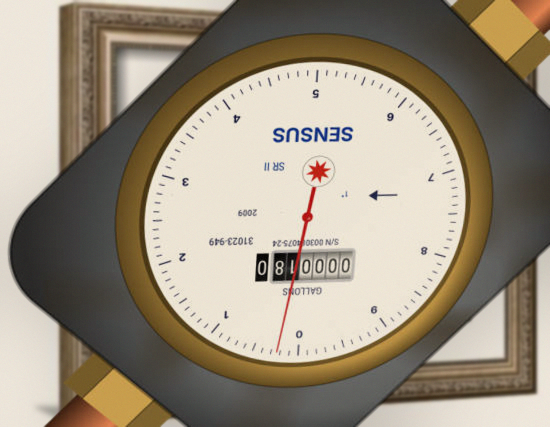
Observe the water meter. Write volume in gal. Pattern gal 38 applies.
gal 180.2
